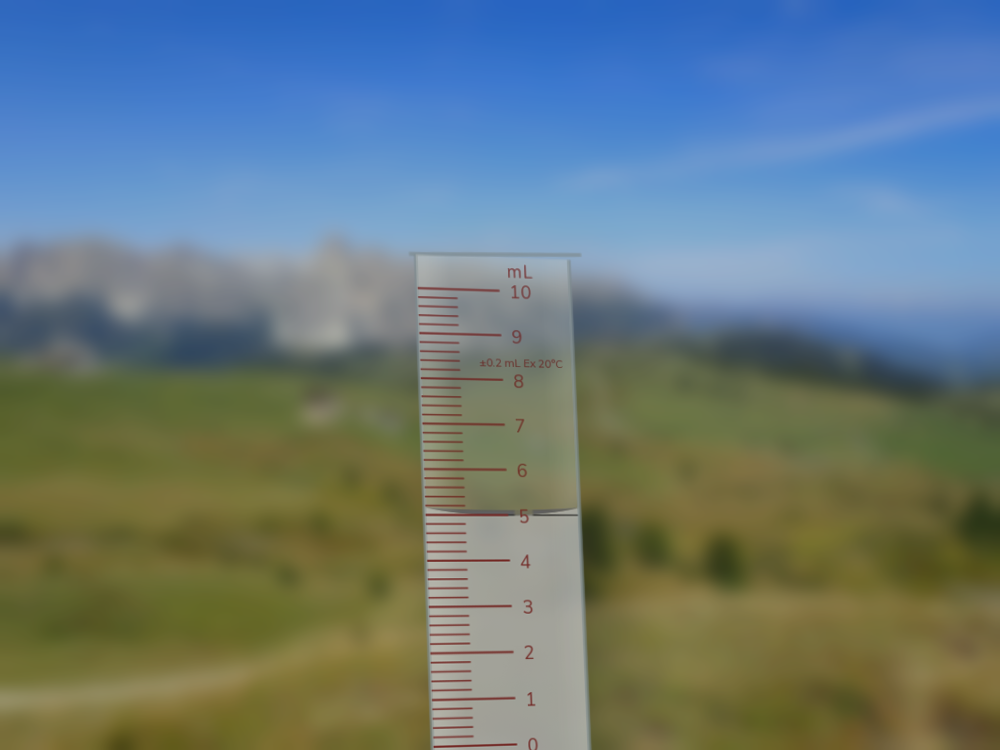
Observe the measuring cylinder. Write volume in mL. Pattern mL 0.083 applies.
mL 5
